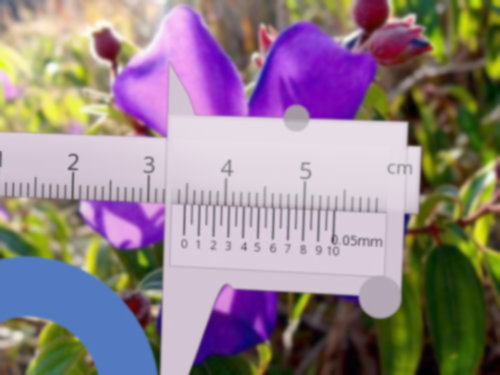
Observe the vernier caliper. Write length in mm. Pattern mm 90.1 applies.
mm 34.8
